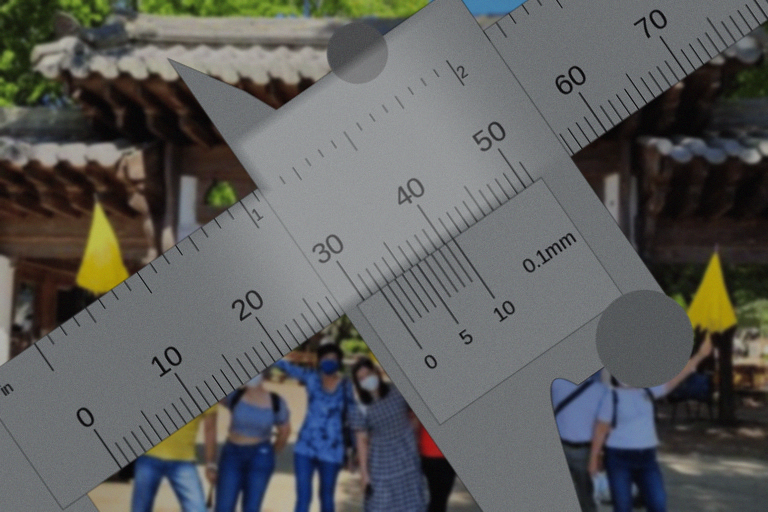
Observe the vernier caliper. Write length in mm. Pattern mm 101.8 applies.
mm 32.0
